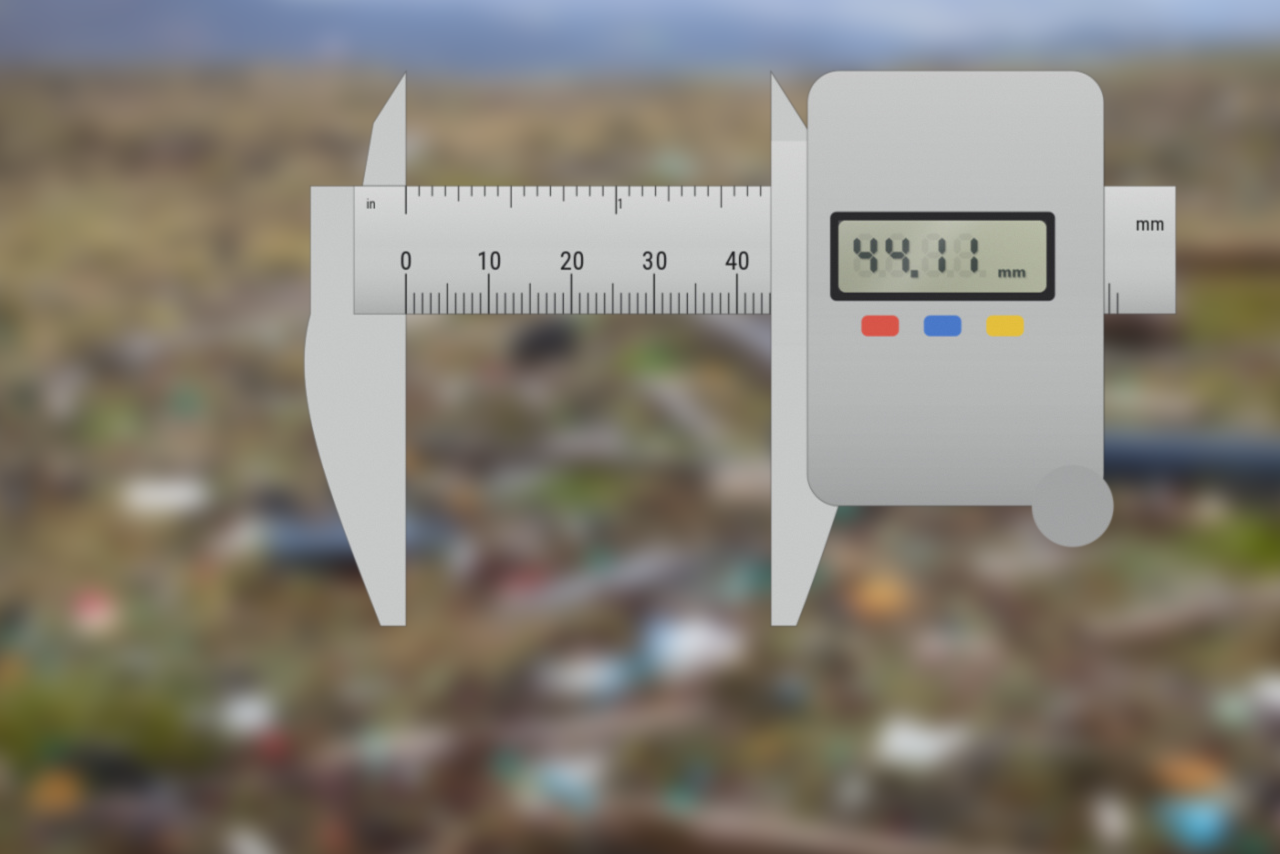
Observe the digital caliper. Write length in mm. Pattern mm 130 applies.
mm 44.11
